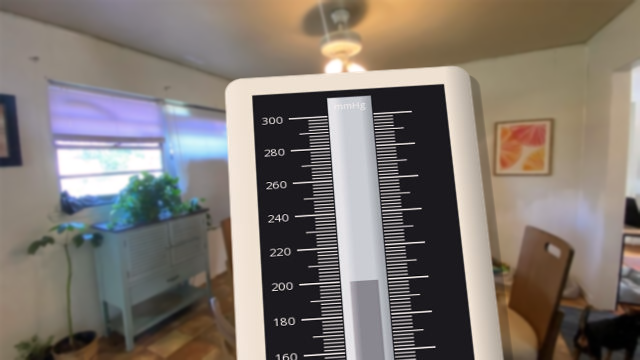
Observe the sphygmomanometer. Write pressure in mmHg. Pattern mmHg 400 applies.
mmHg 200
